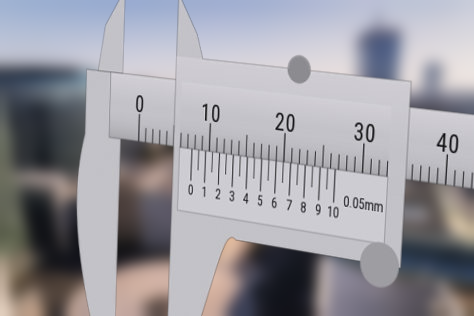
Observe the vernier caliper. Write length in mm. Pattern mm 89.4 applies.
mm 7.6
